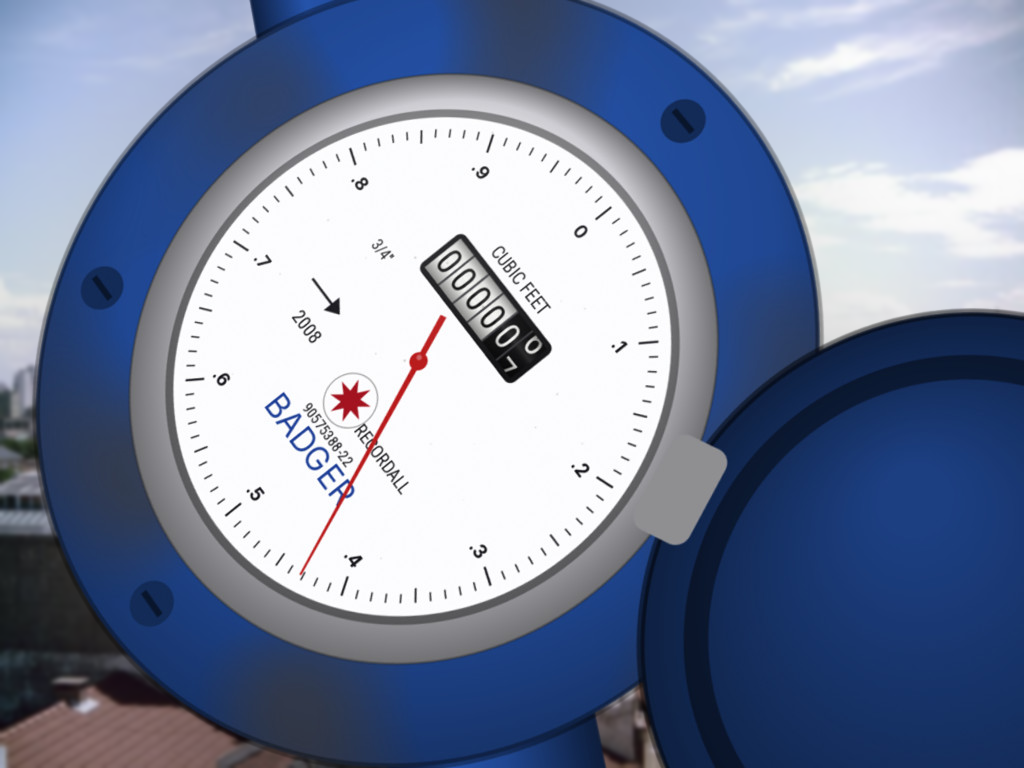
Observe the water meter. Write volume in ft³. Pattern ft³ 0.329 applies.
ft³ 6.43
